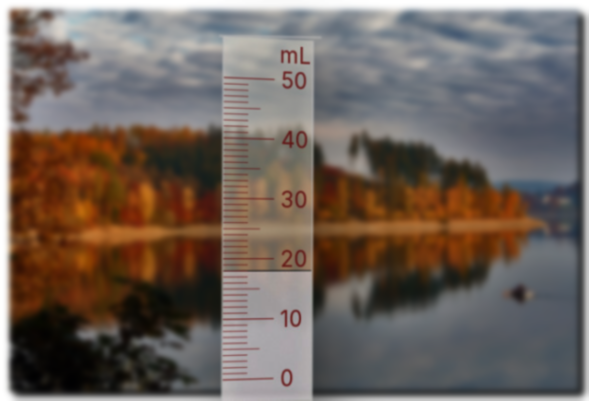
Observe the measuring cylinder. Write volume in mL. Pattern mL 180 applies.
mL 18
